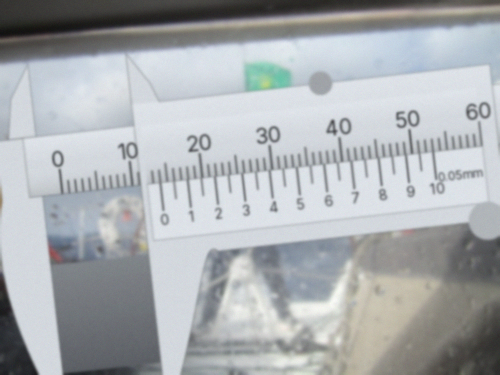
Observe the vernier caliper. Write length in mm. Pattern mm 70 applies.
mm 14.0
